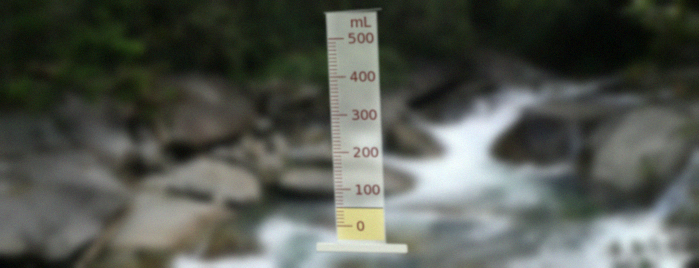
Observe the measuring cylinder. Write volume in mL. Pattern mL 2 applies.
mL 50
